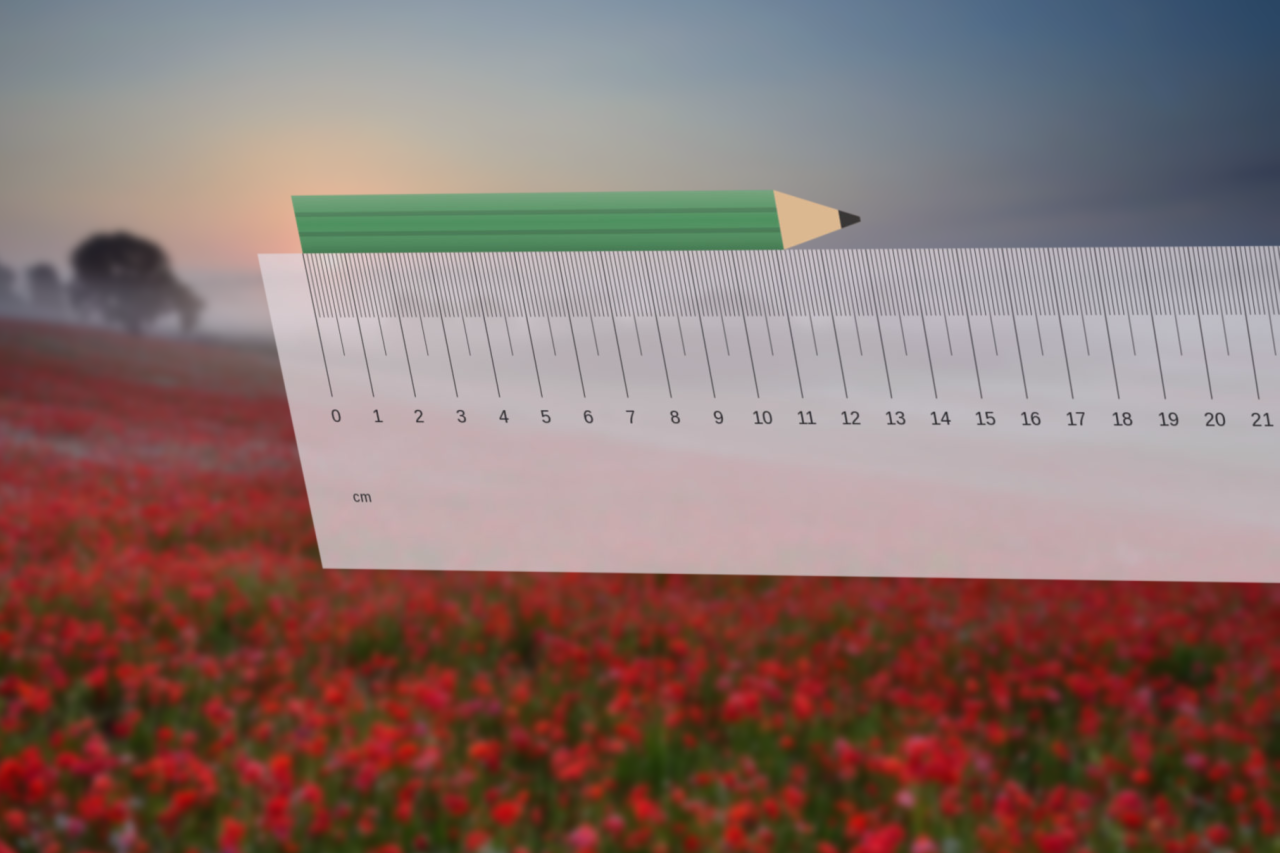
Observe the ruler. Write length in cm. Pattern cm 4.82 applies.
cm 13
